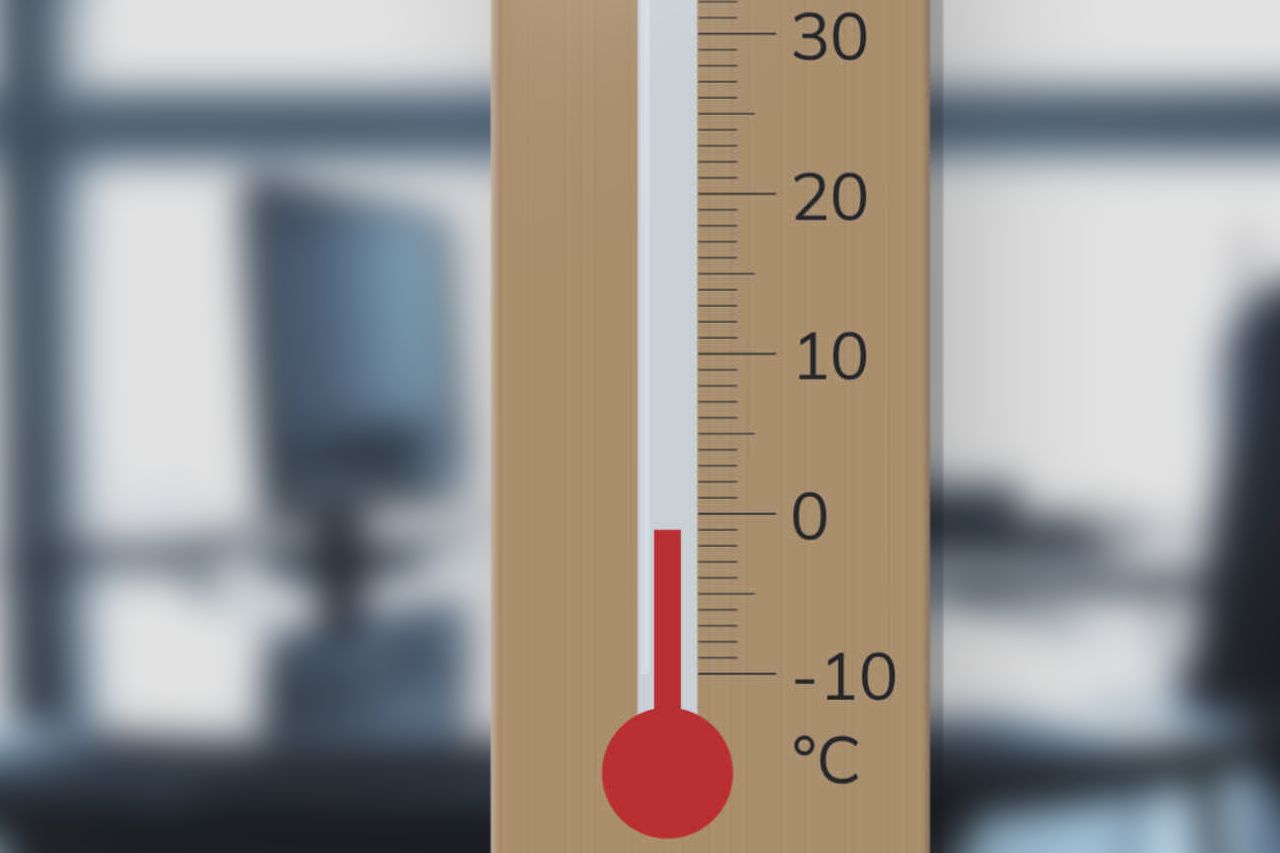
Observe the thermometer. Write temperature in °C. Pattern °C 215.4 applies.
°C -1
